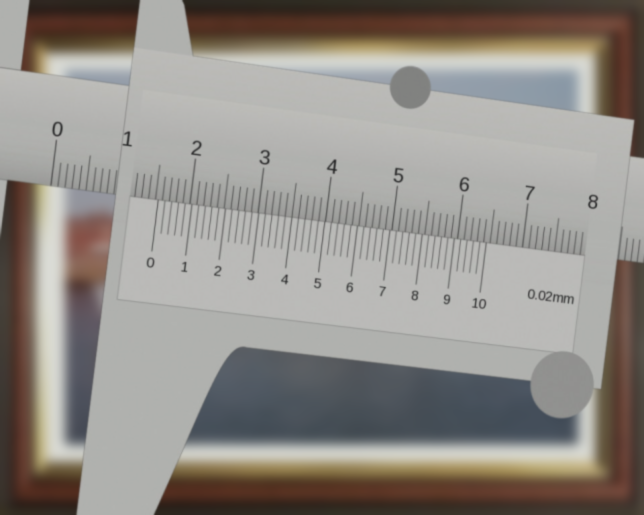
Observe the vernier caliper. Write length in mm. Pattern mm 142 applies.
mm 15.4
